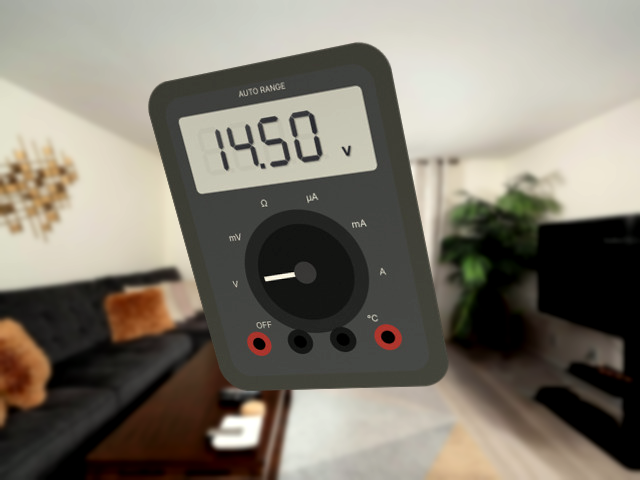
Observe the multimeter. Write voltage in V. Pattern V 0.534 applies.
V 14.50
